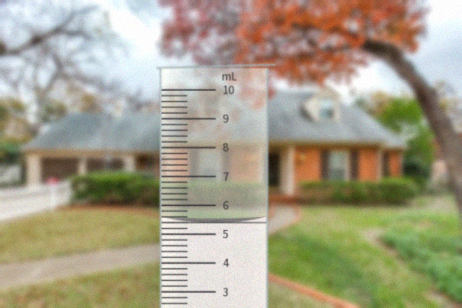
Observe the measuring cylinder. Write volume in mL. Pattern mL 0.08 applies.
mL 5.4
